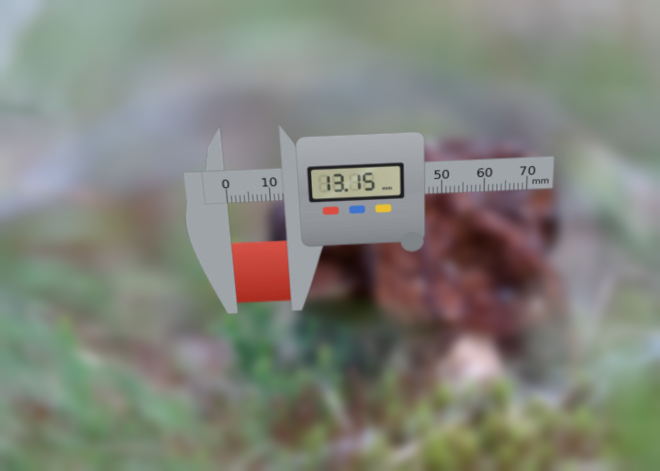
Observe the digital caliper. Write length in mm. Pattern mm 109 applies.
mm 13.15
